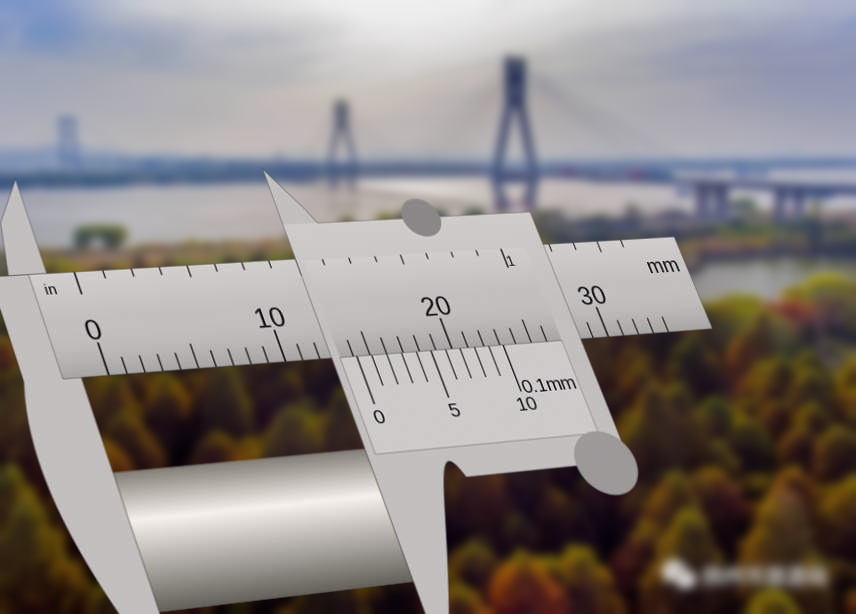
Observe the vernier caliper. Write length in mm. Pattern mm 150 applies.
mm 14.2
